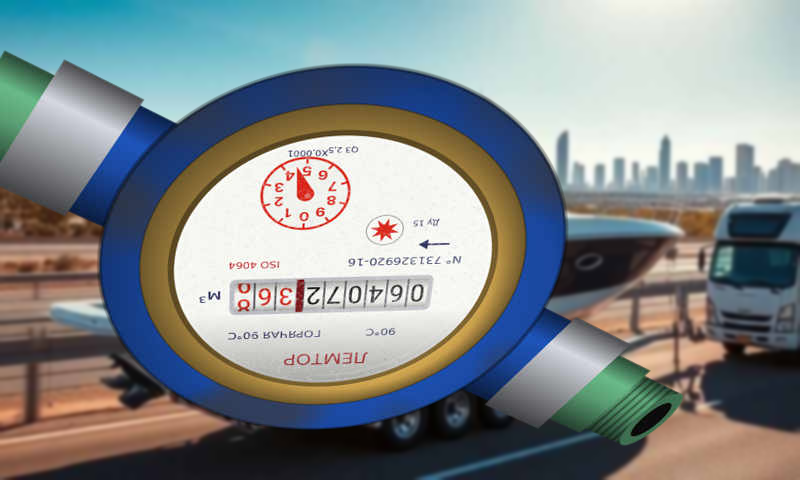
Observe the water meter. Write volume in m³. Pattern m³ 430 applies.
m³ 64072.3684
